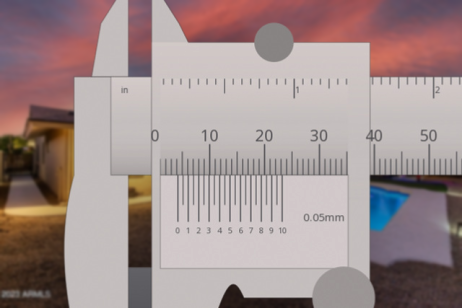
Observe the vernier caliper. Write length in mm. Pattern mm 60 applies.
mm 4.2
